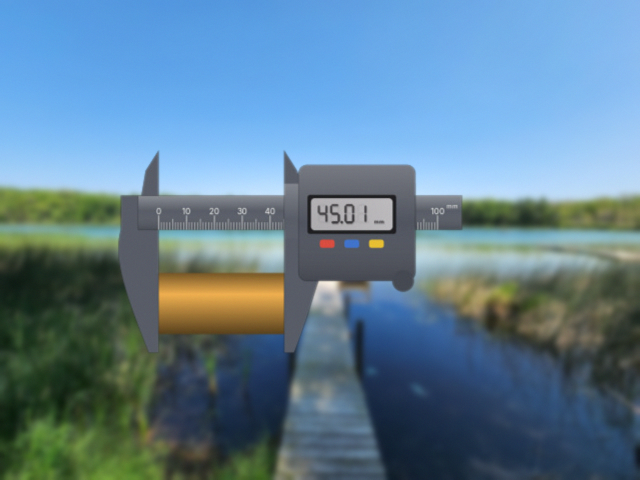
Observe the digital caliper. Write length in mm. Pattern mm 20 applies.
mm 45.01
